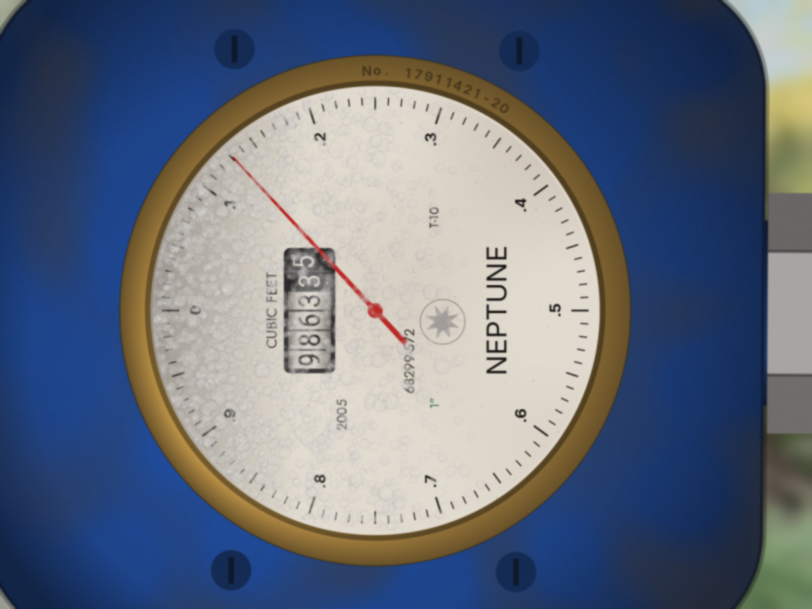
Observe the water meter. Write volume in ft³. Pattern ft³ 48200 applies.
ft³ 986335.13
